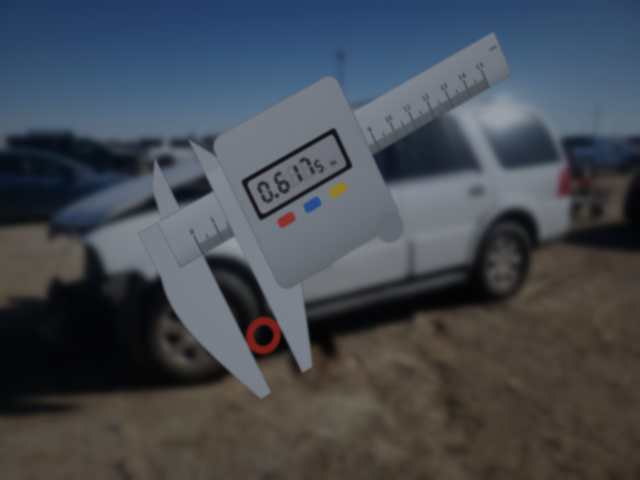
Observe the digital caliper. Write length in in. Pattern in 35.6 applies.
in 0.6175
